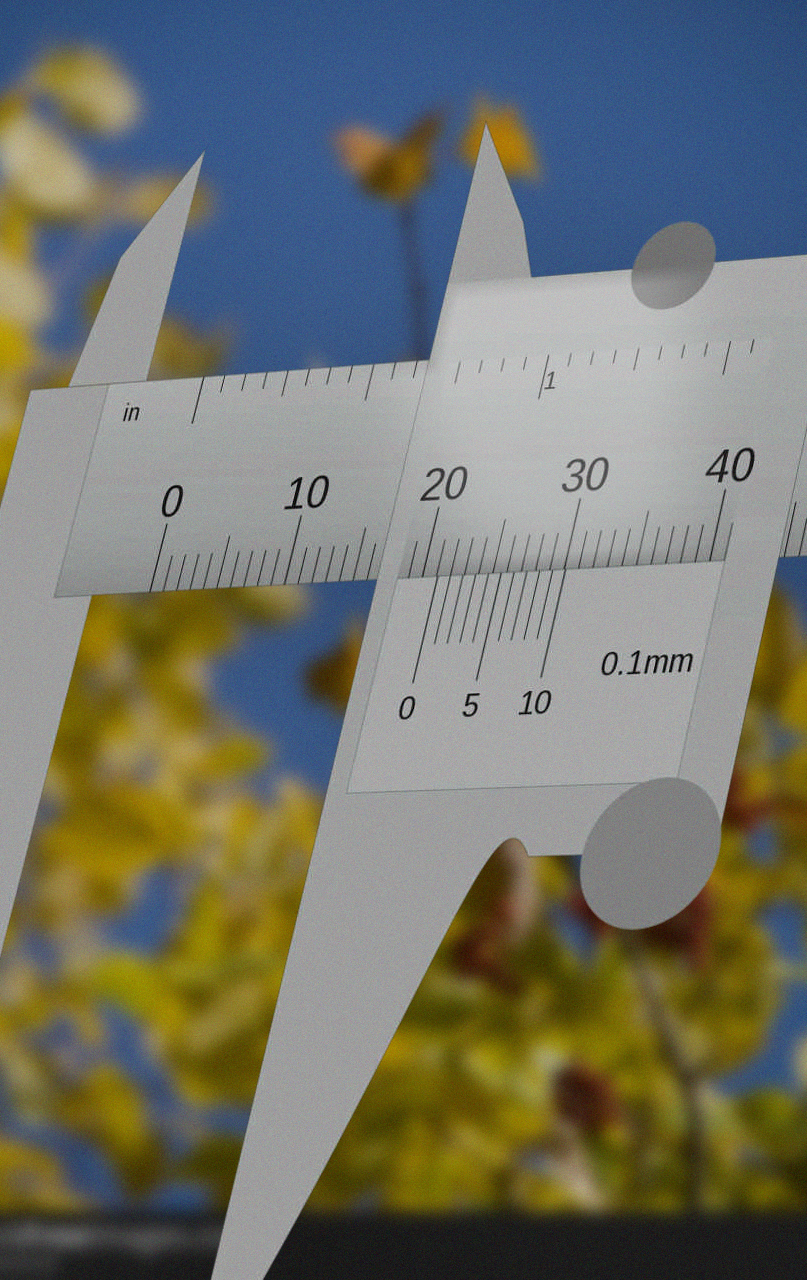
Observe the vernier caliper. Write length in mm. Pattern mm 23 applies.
mm 21.1
